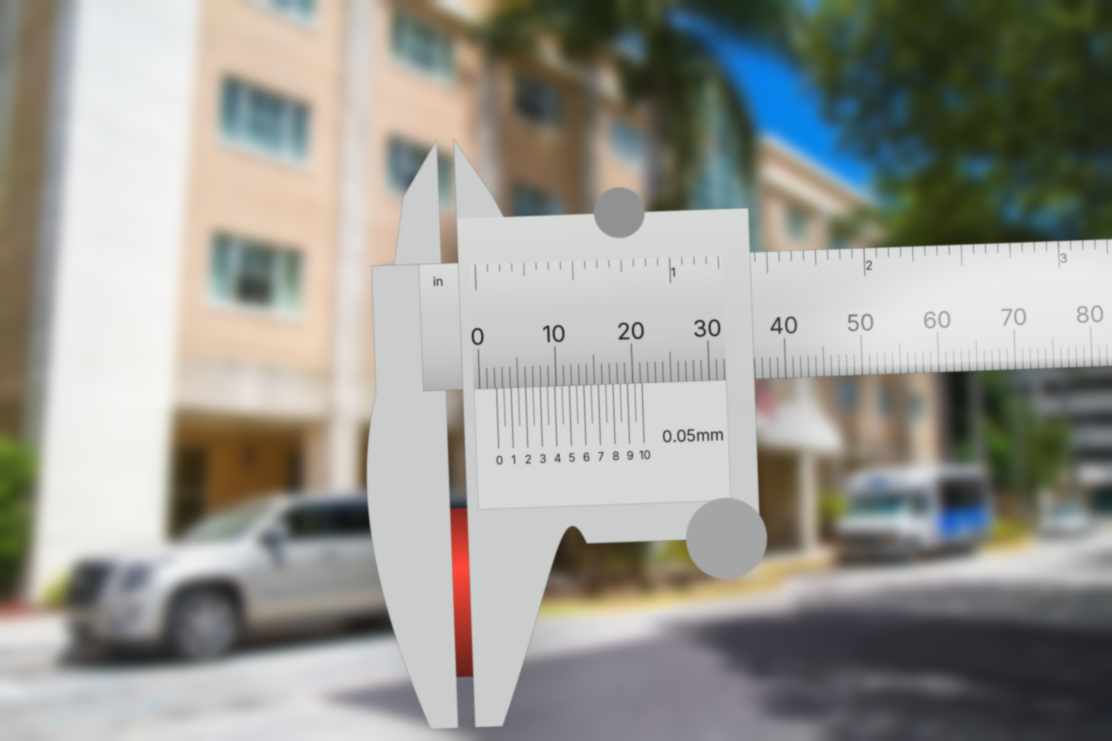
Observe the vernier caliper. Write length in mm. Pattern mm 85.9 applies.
mm 2.2
